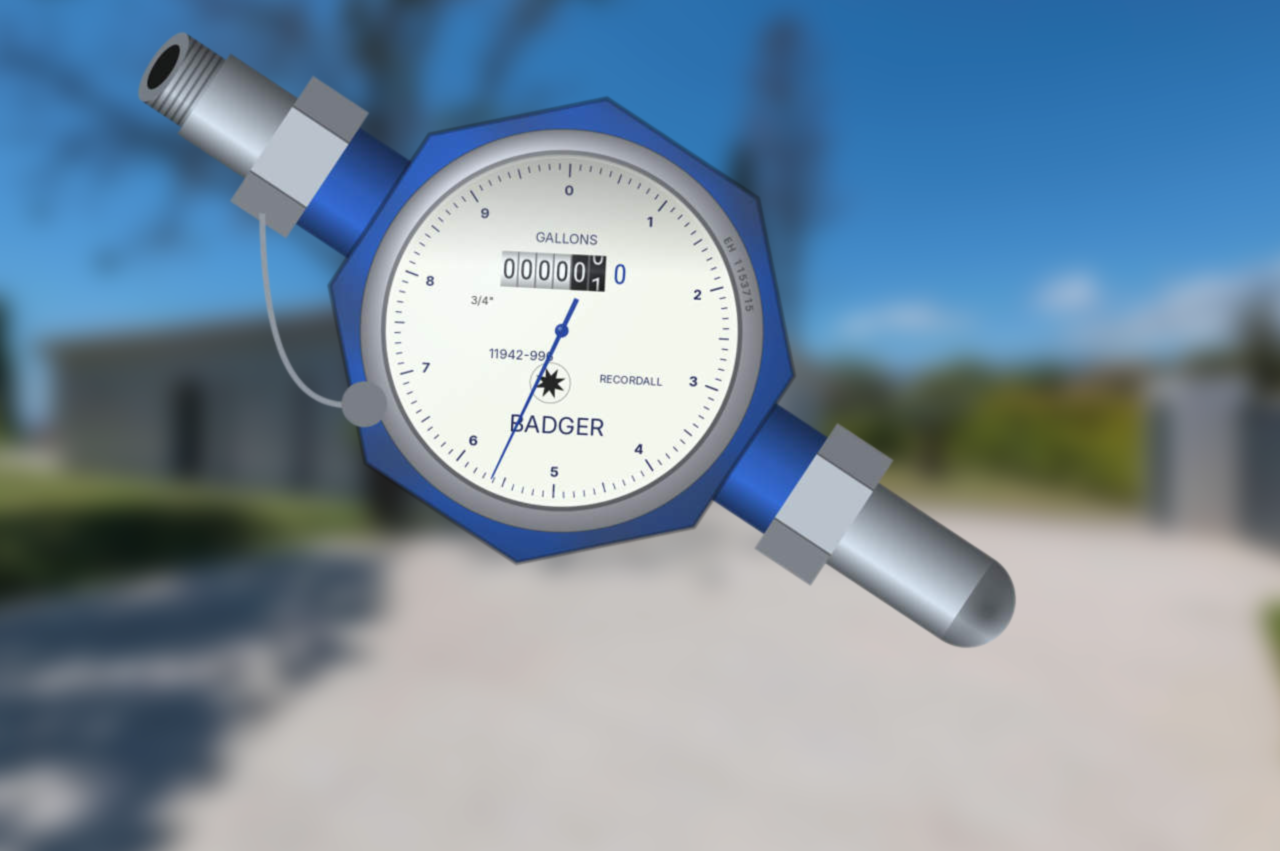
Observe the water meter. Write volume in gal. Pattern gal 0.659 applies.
gal 5.6
